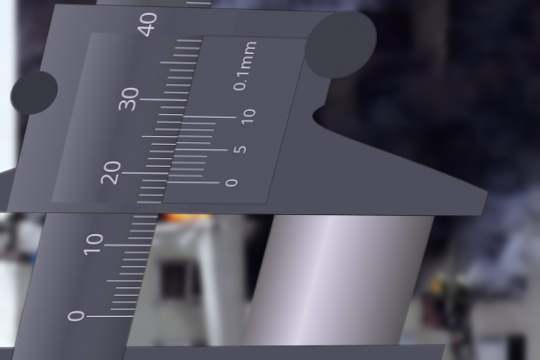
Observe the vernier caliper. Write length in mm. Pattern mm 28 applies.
mm 18.8
